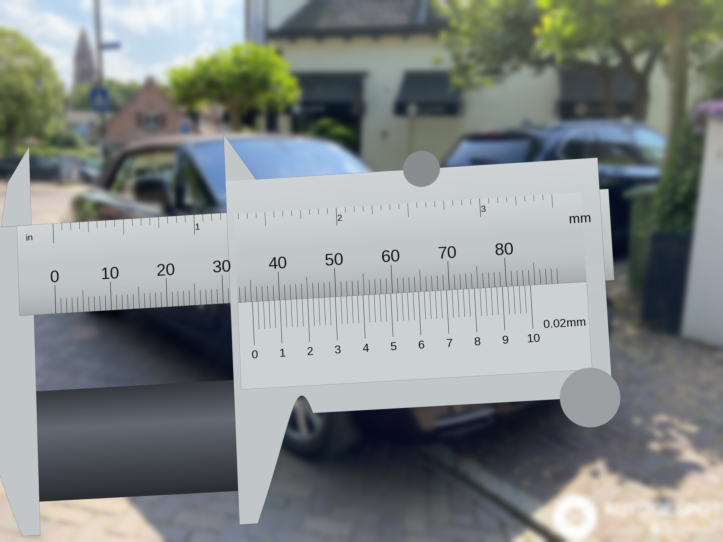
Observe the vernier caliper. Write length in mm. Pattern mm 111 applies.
mm 35.2
